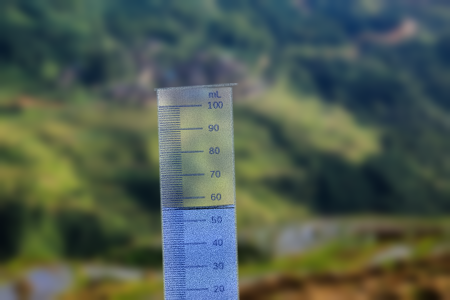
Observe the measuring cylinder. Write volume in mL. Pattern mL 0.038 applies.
mL 55
